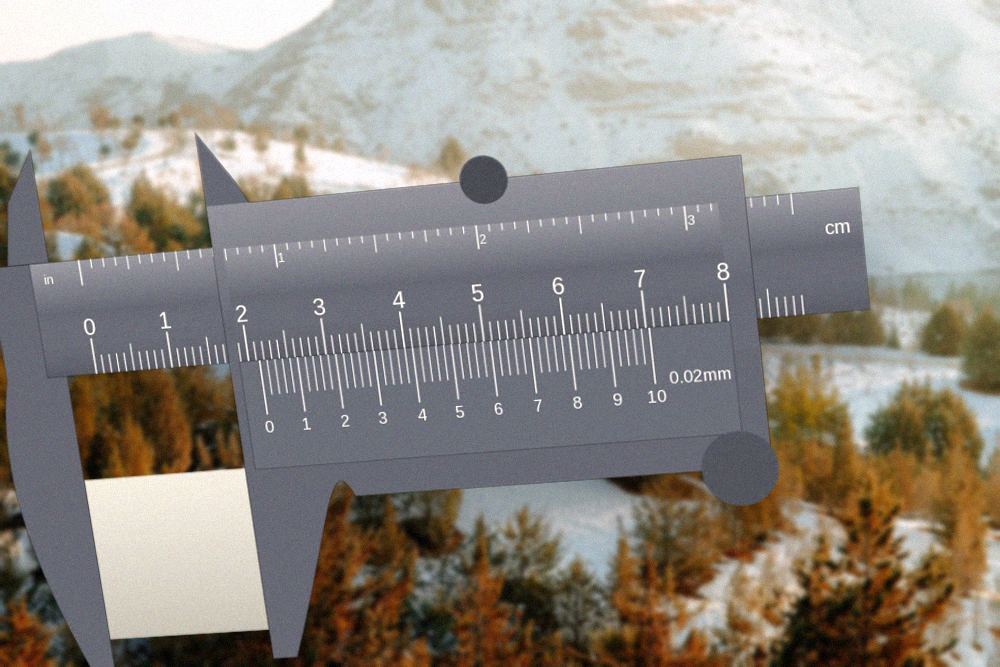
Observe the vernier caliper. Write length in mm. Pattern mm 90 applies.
mm 21.4
